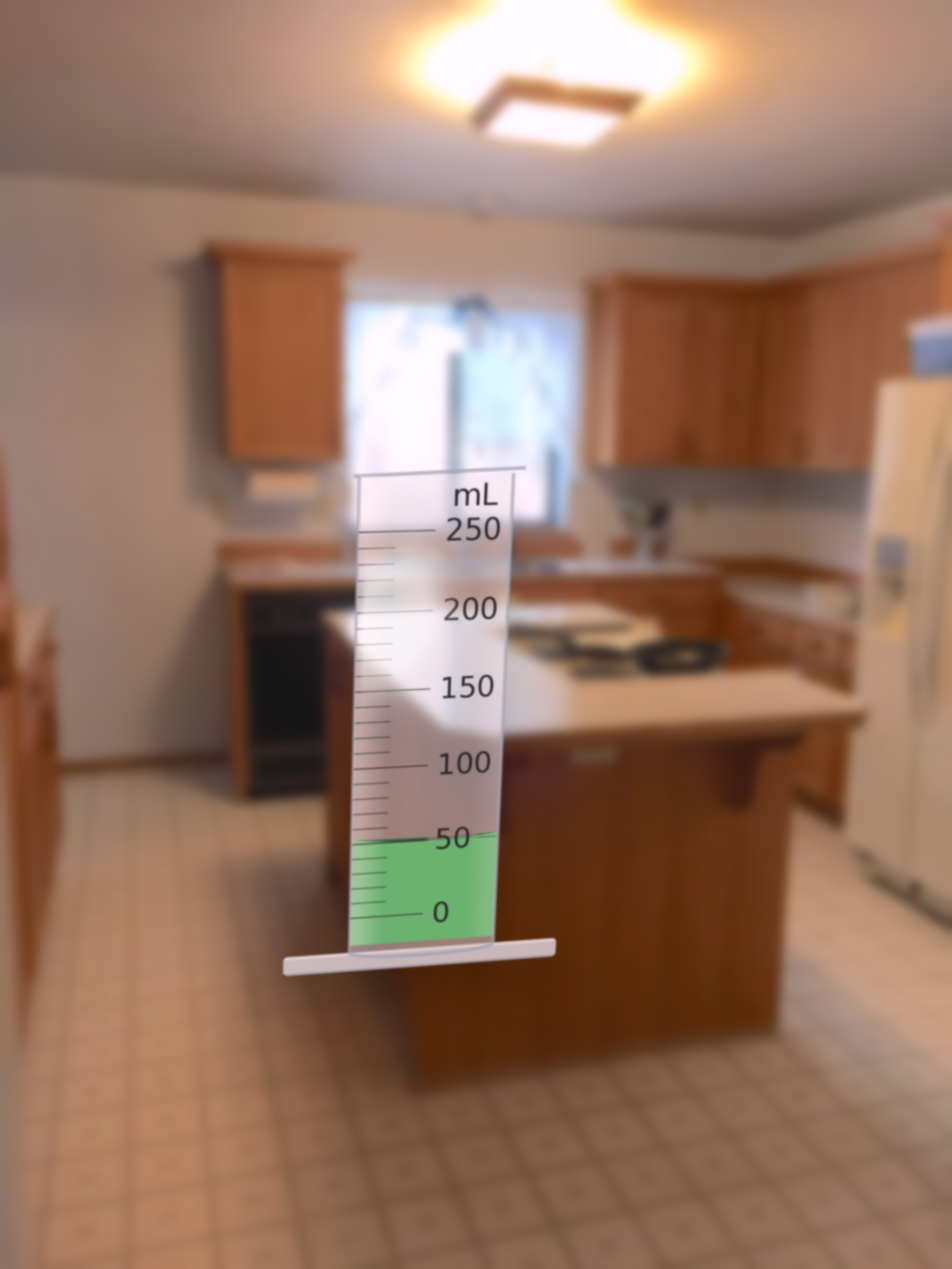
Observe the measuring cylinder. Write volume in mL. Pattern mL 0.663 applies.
mL 50
